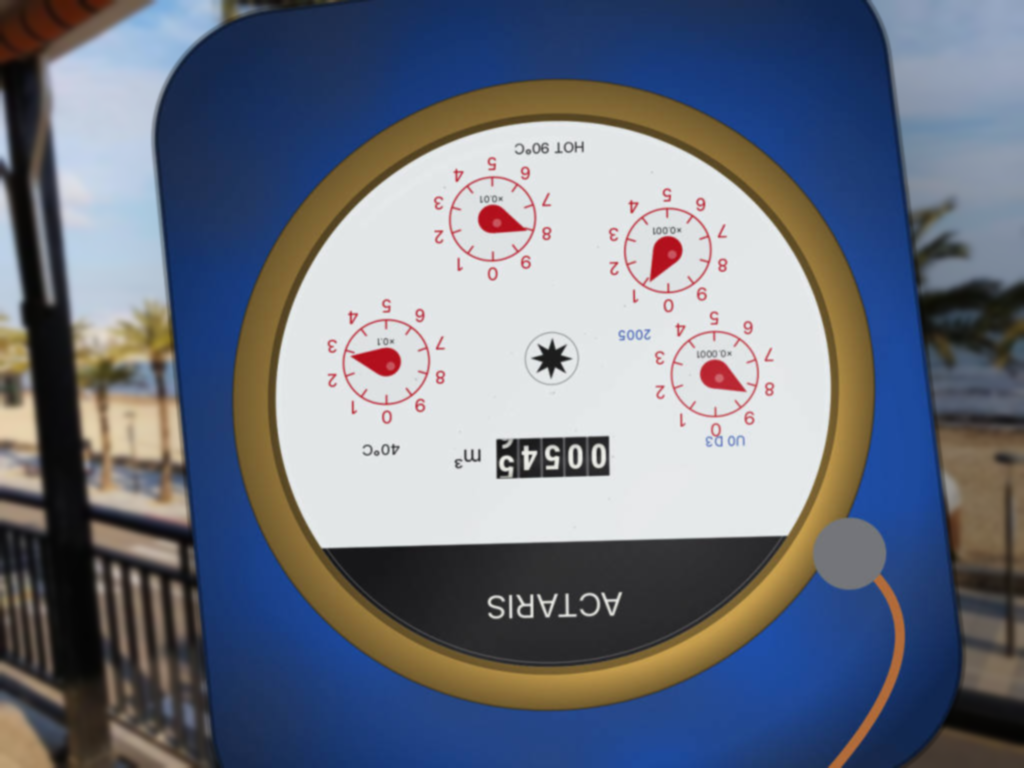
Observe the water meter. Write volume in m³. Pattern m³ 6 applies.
m³ 545.2808
